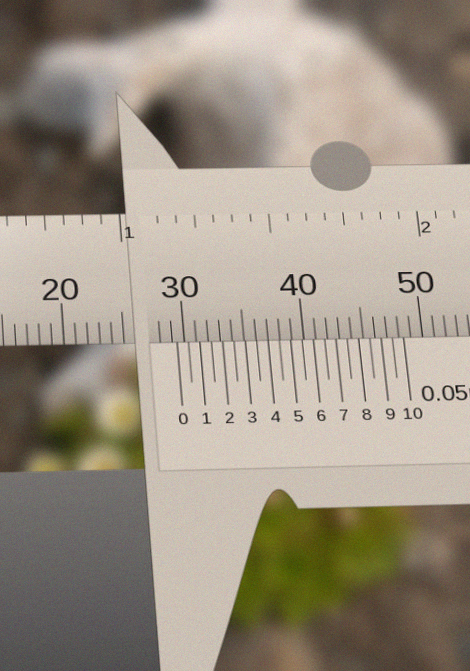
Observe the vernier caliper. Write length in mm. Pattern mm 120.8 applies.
mm 29.4
